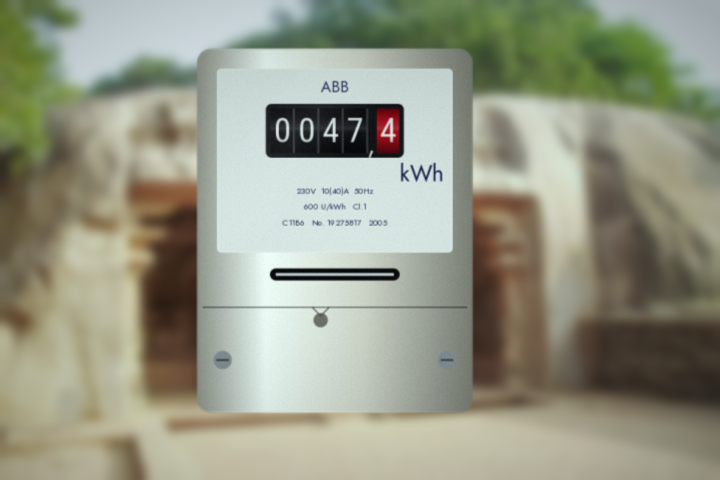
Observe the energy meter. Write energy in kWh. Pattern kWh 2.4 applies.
kWh 47.4
